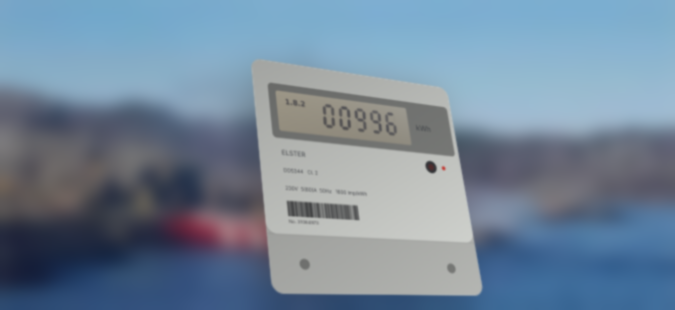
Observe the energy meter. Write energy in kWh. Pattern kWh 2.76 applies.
kWh 996
